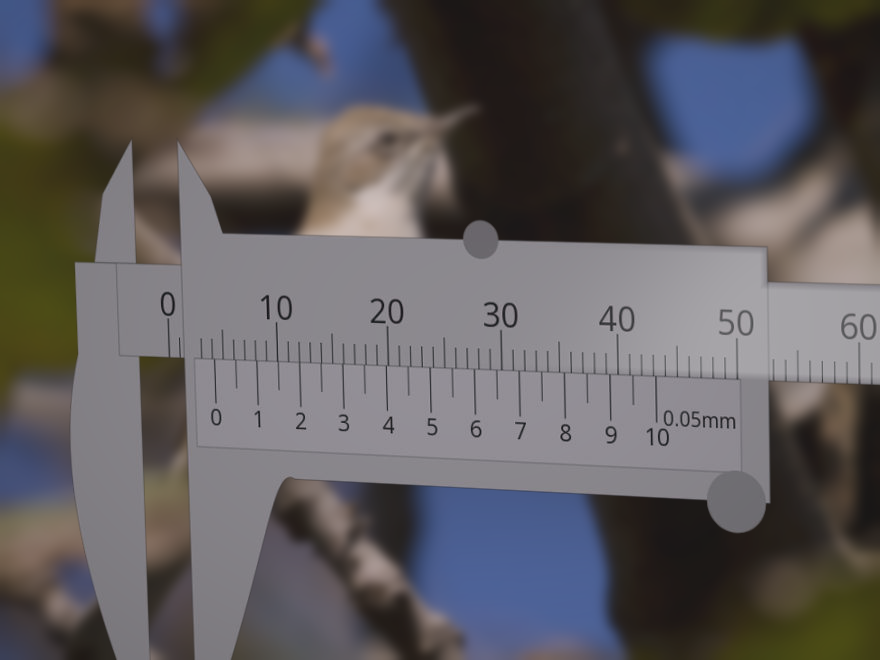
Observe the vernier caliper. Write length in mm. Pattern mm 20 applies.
mm 4.2
